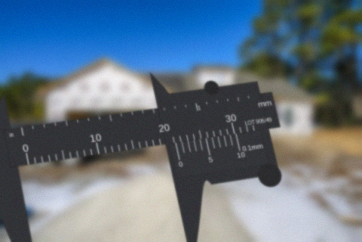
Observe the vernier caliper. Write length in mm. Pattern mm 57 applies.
mm 21.2
